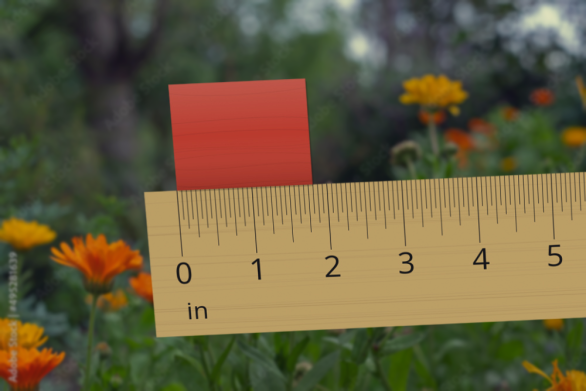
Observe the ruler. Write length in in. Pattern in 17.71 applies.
in 1.8125
